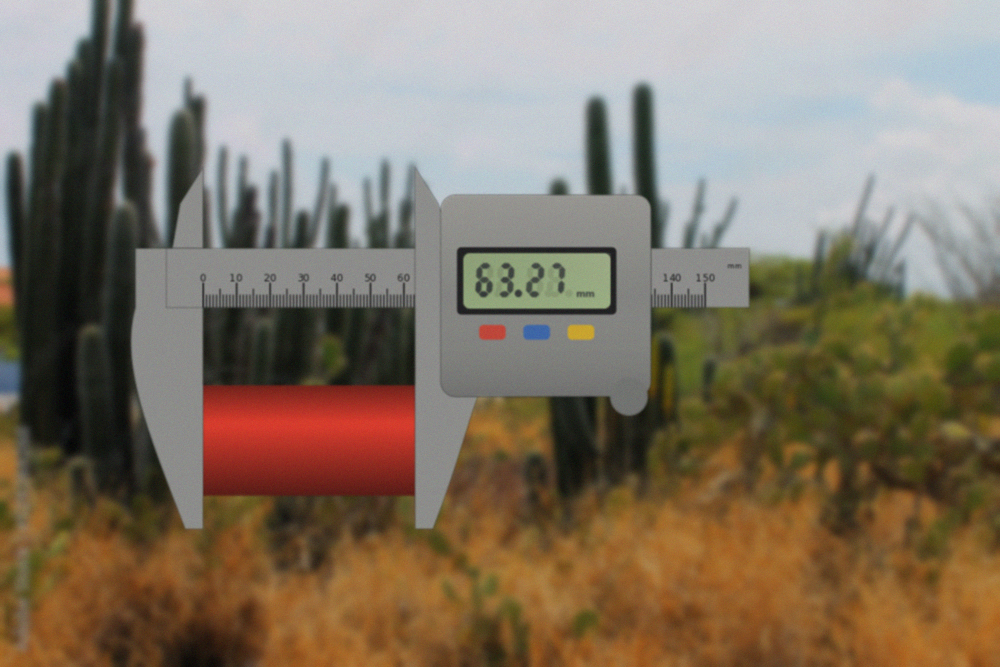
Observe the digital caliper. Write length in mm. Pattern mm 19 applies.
mm 63.27
